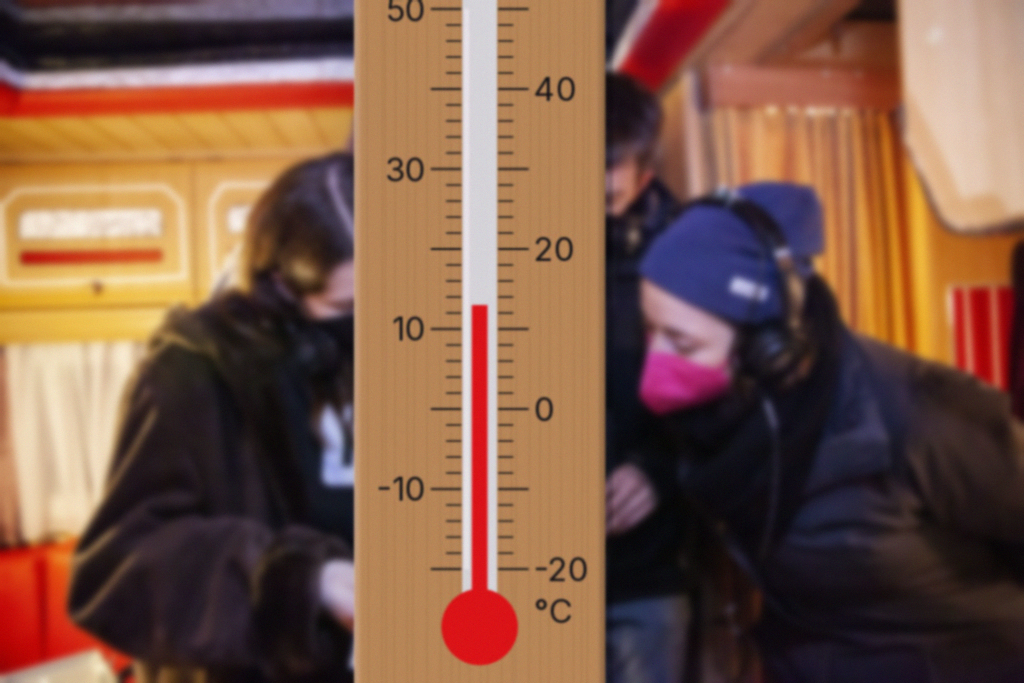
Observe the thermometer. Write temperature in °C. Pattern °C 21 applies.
°C 13
